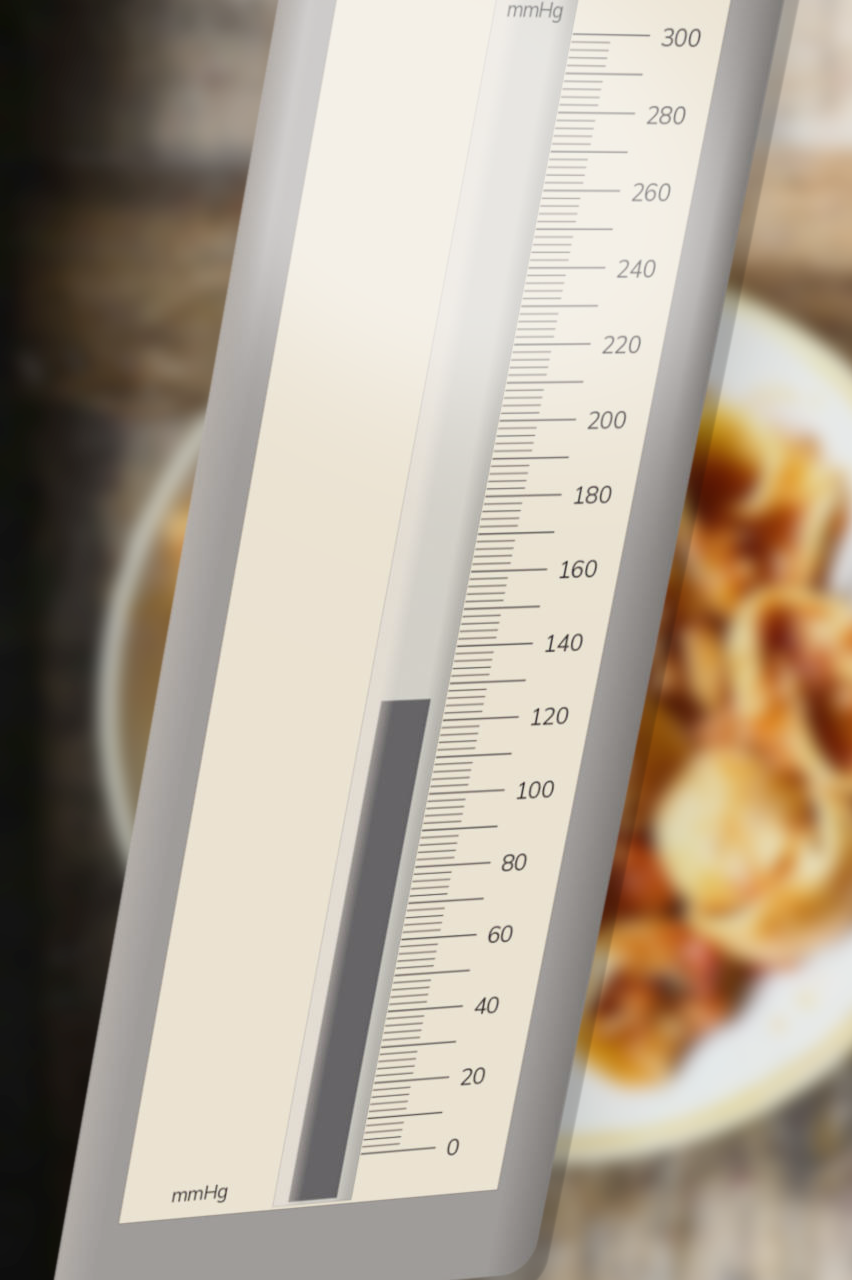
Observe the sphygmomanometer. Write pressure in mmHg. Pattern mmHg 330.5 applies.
mmHg 126
